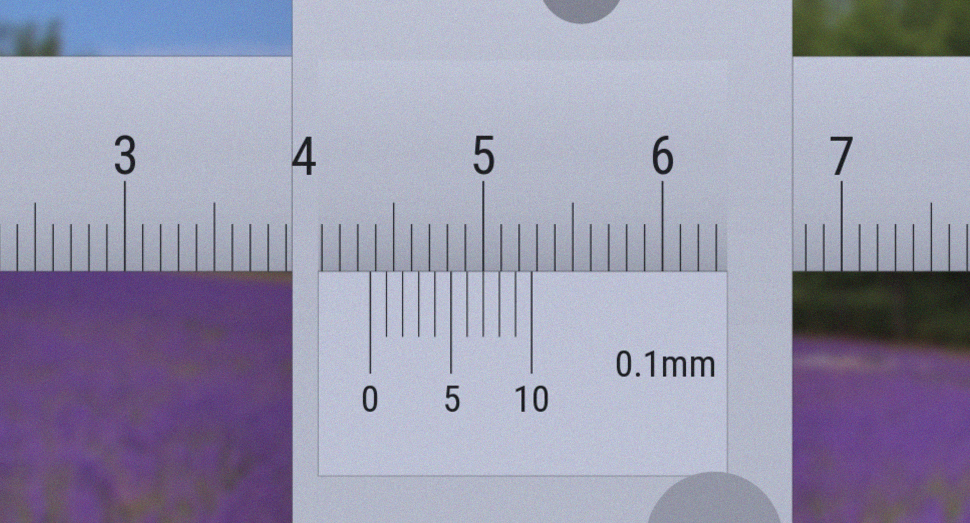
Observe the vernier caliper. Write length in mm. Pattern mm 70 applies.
mm 43.7
